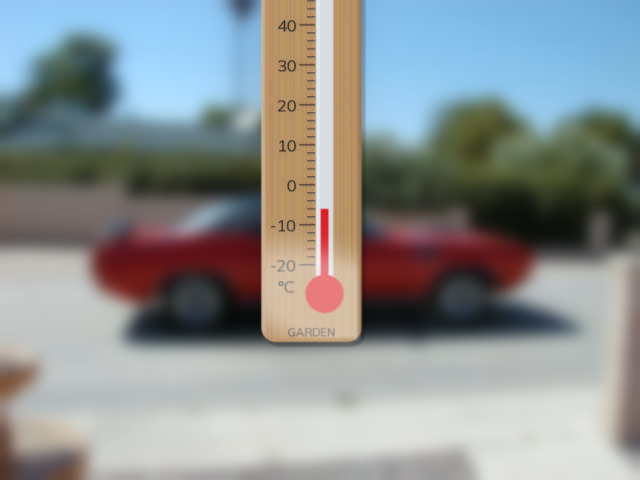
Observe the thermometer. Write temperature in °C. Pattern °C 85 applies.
°C -6
